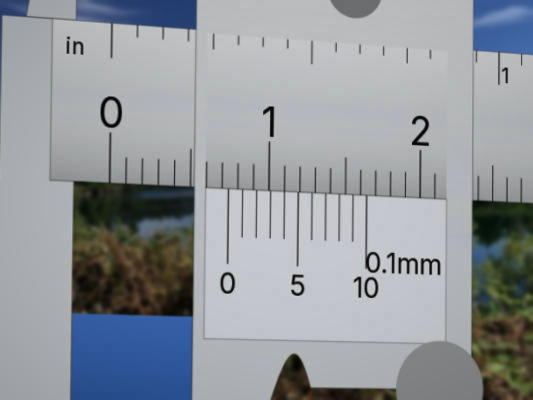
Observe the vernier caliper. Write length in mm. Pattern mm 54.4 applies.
mm 7.4
